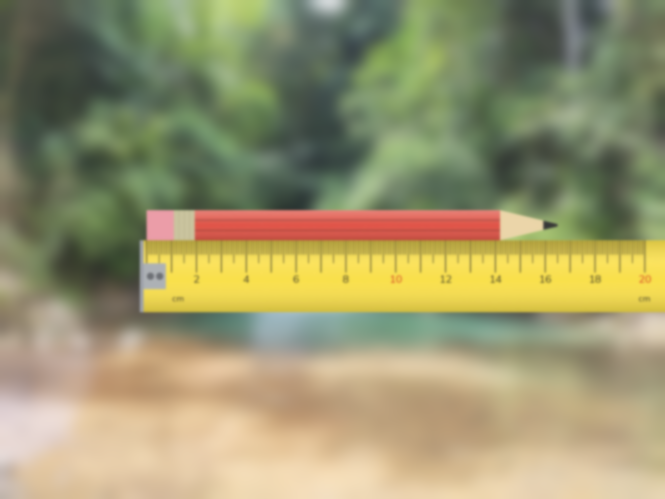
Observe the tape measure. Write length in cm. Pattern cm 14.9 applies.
cm 16.5
